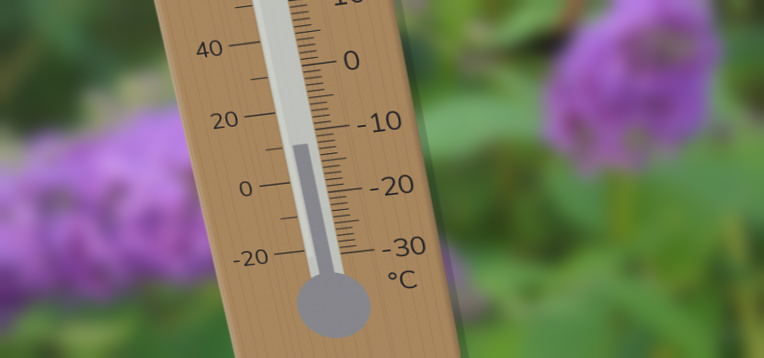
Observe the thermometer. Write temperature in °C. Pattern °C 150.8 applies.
°C -12
